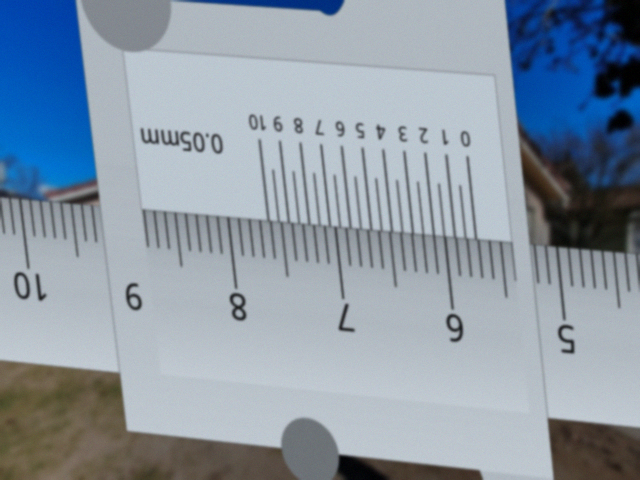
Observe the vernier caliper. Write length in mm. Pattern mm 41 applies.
mm 57.2
